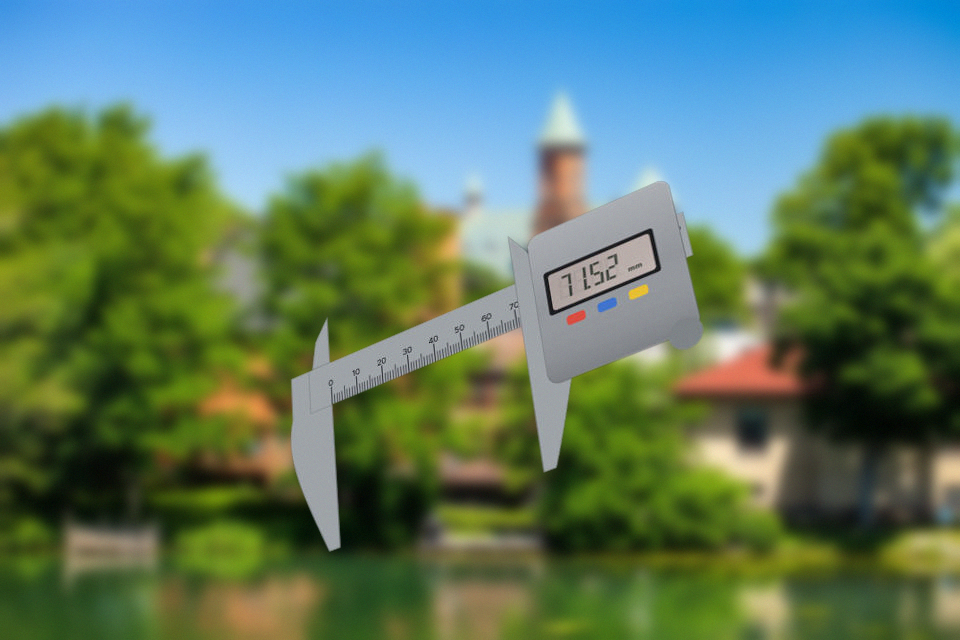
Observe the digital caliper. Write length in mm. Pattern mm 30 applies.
mm 71.52
